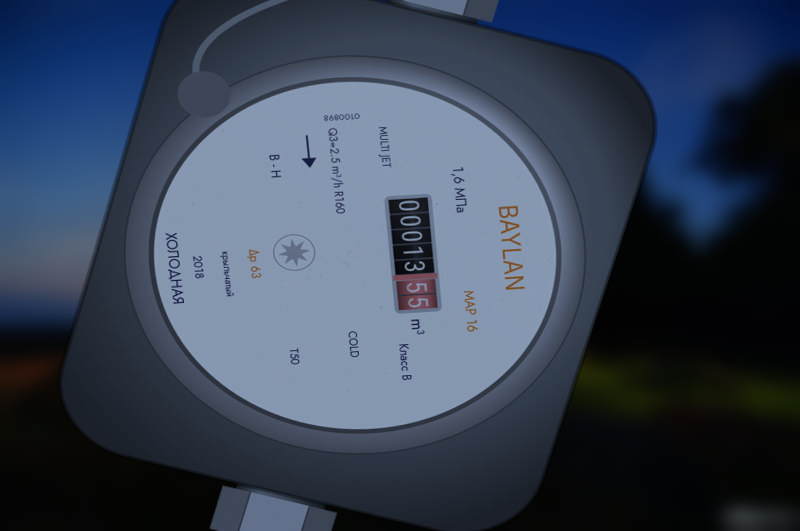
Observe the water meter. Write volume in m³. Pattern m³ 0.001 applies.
m³ 13.55
